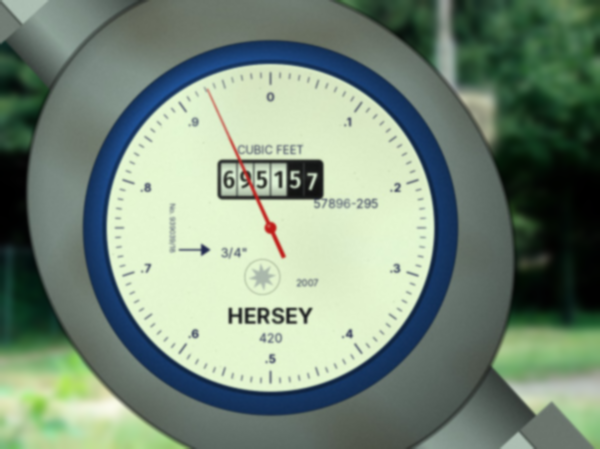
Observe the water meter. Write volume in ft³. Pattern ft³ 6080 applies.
ft³ 695156.93
